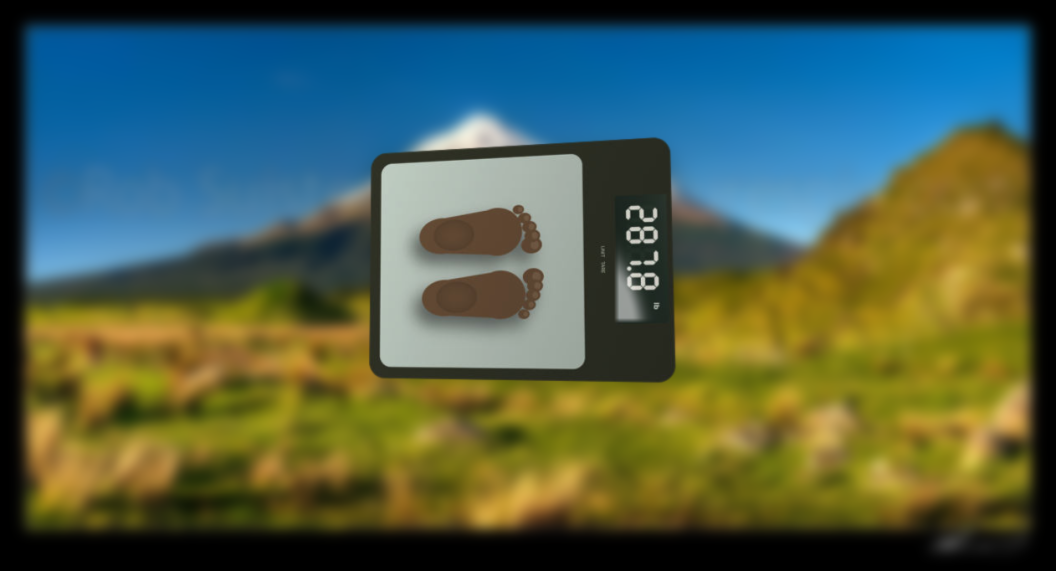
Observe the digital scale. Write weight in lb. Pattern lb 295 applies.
lb 287.8
